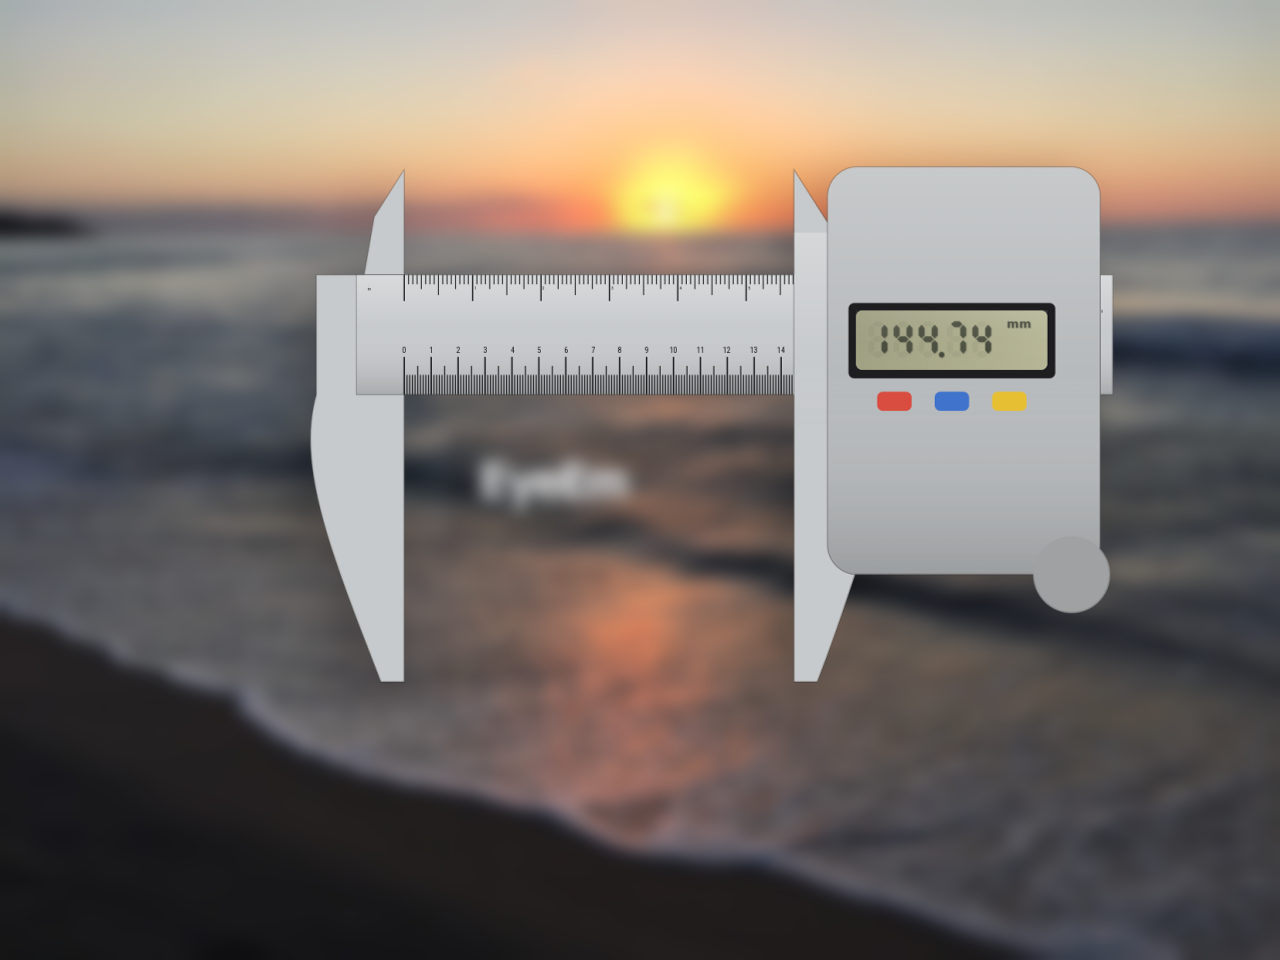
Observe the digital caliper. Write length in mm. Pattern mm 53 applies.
mm 144.74
